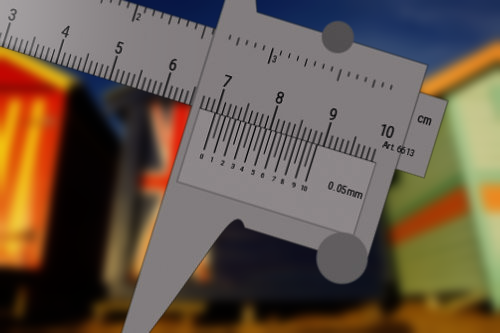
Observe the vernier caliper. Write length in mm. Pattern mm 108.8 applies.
mm 69.8
